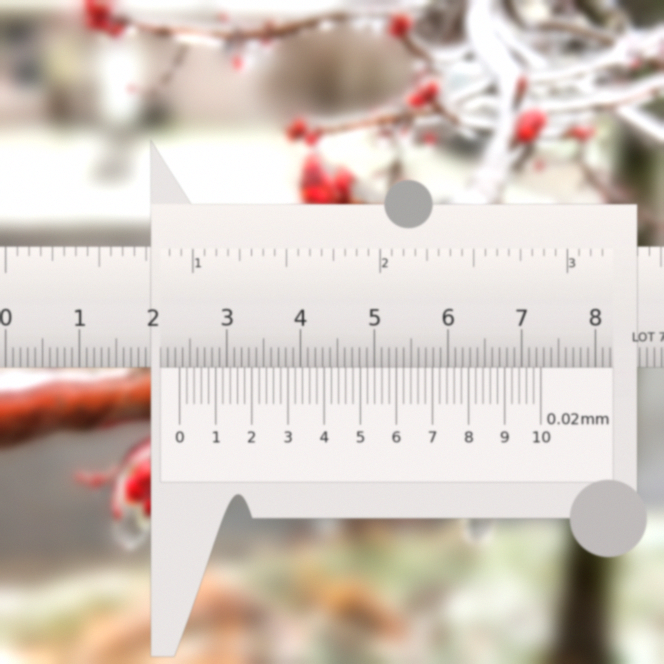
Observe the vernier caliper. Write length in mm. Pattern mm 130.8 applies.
mm 23.6
